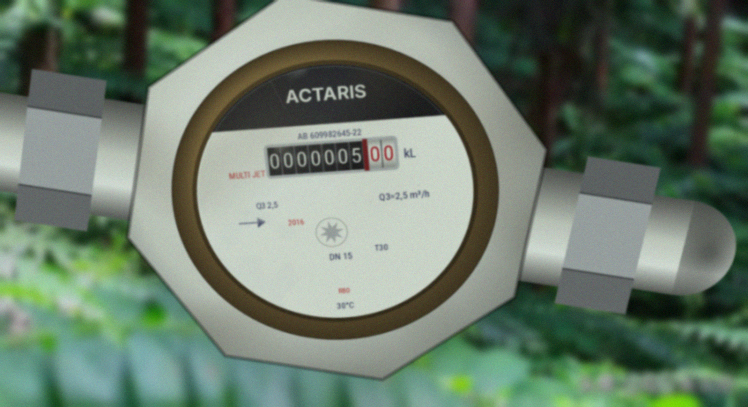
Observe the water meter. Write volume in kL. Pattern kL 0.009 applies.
kL 5.00
